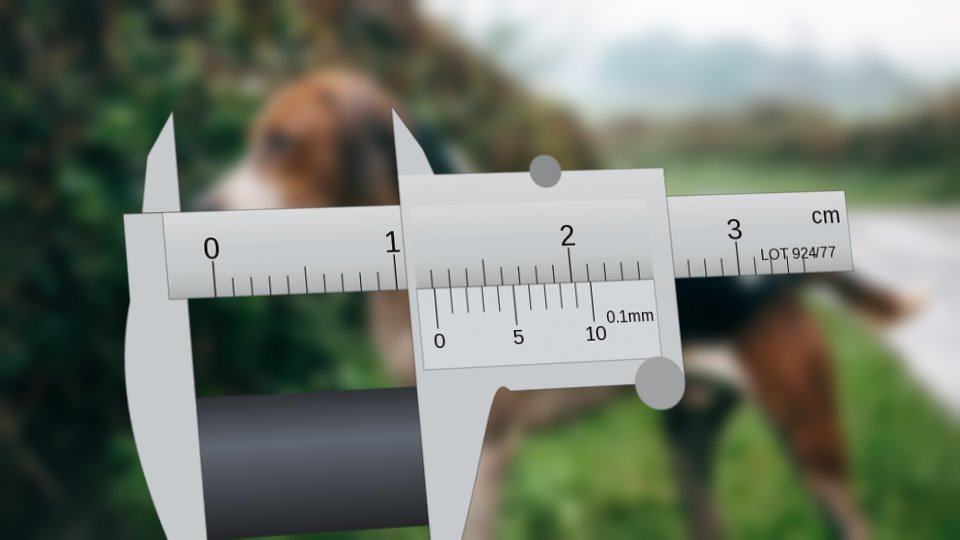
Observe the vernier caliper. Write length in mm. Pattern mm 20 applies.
mm 12.1
